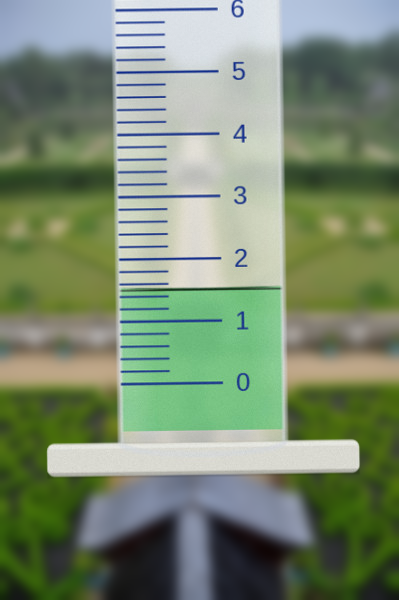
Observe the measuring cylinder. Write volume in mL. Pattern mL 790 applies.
mL 1.5
